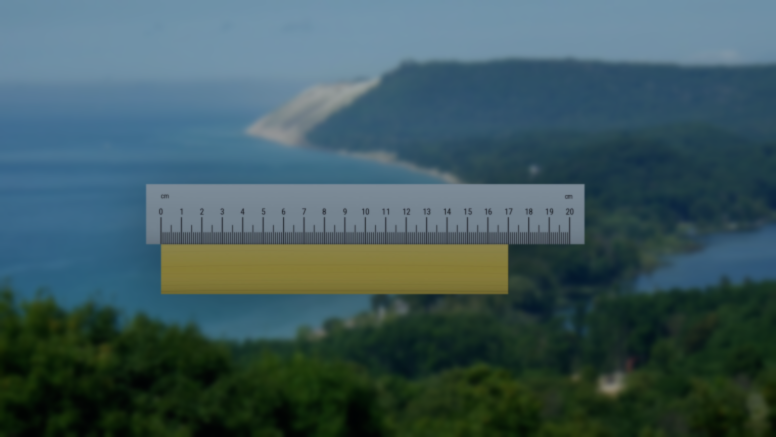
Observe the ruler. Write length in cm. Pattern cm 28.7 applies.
cm 17
